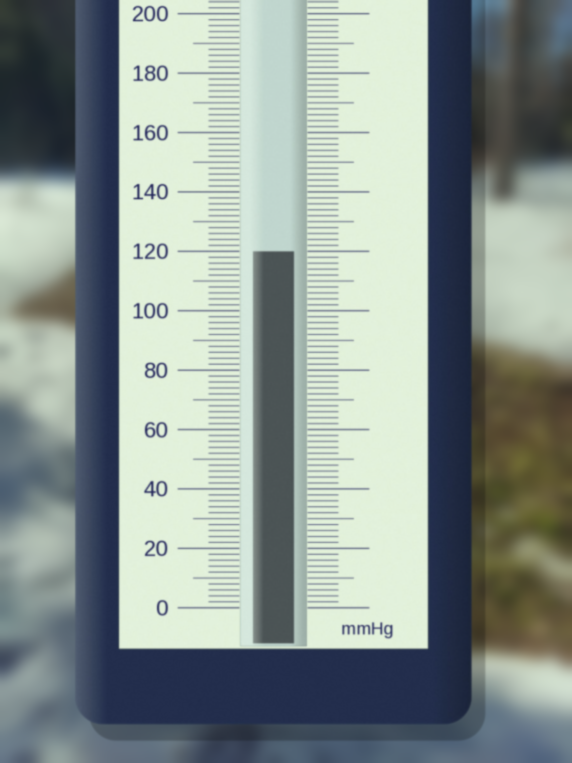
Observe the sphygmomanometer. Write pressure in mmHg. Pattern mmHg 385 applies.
mmHg 120
